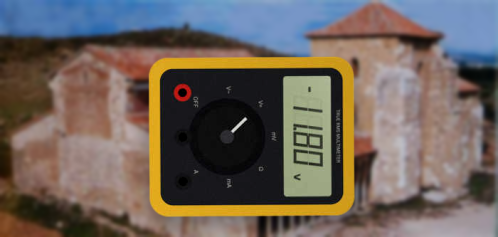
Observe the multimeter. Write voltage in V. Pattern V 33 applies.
V -11.80
